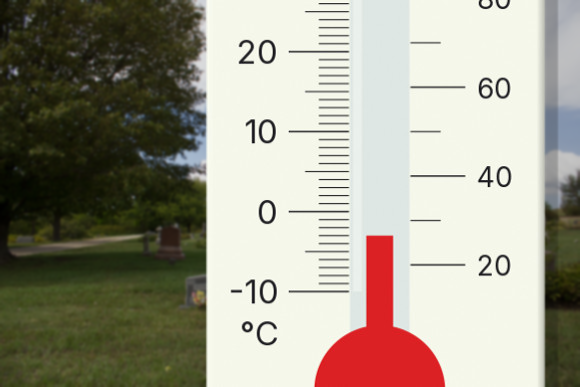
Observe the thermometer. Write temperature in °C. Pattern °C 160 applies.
°C -3
